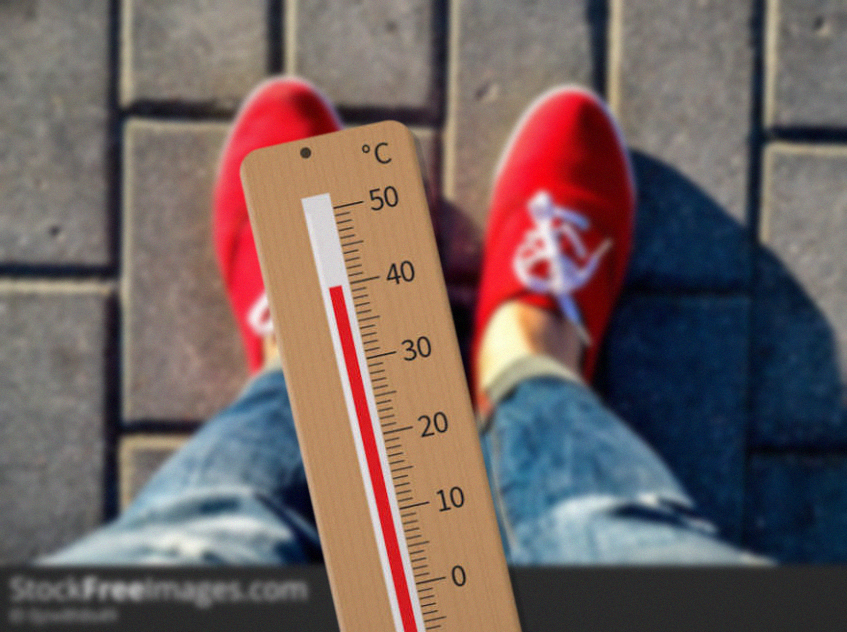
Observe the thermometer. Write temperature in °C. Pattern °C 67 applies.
°C 40
